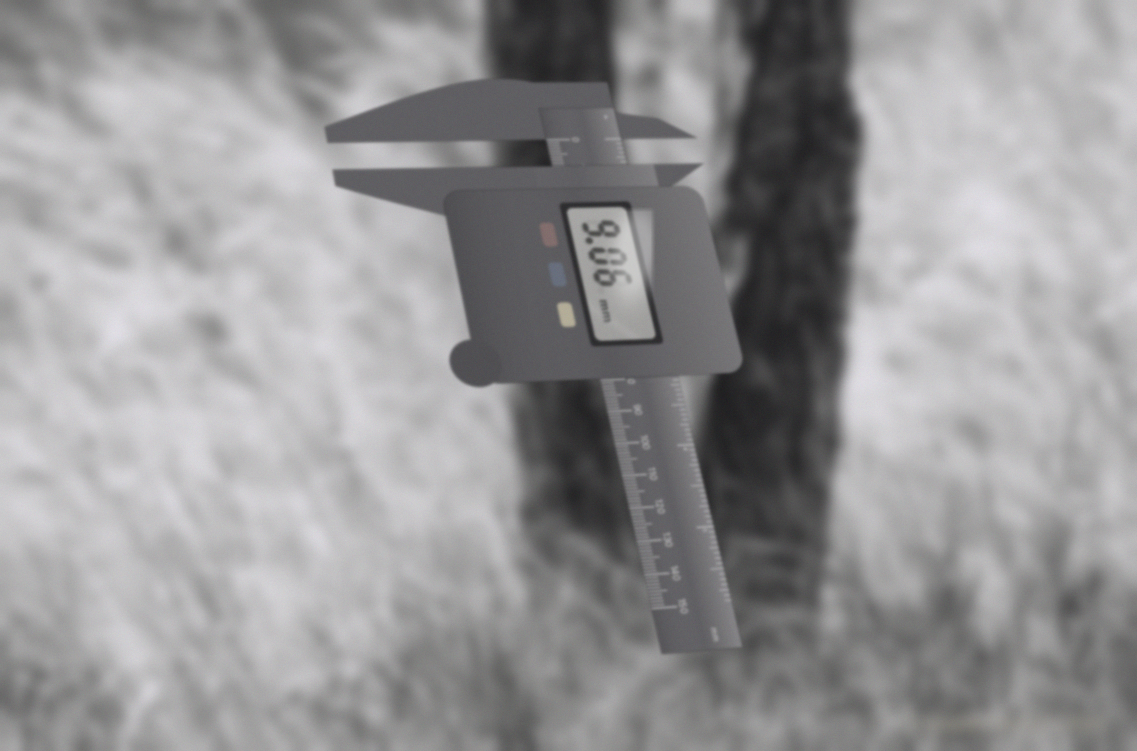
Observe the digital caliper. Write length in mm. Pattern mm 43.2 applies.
mm 9.06
